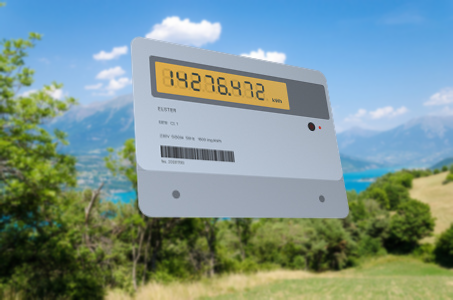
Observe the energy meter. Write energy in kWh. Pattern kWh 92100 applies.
kWh 14276.472
